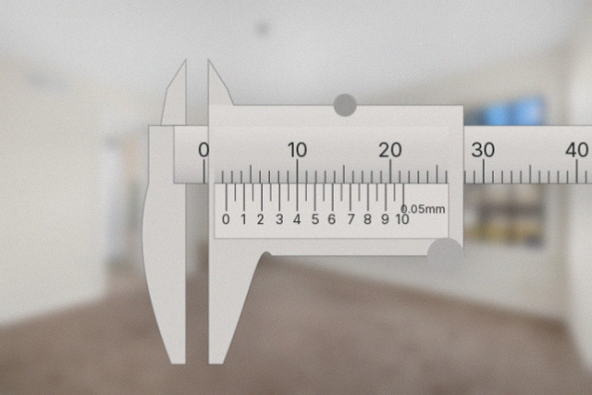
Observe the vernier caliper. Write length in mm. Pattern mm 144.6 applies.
mm 2.4
